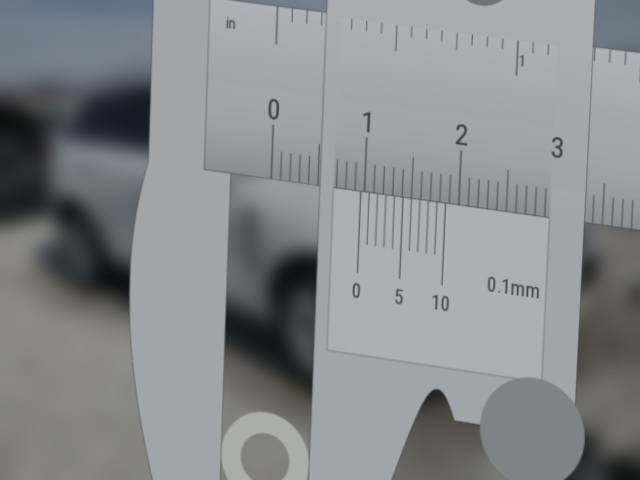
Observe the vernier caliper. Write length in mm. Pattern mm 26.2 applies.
mm 9.6
